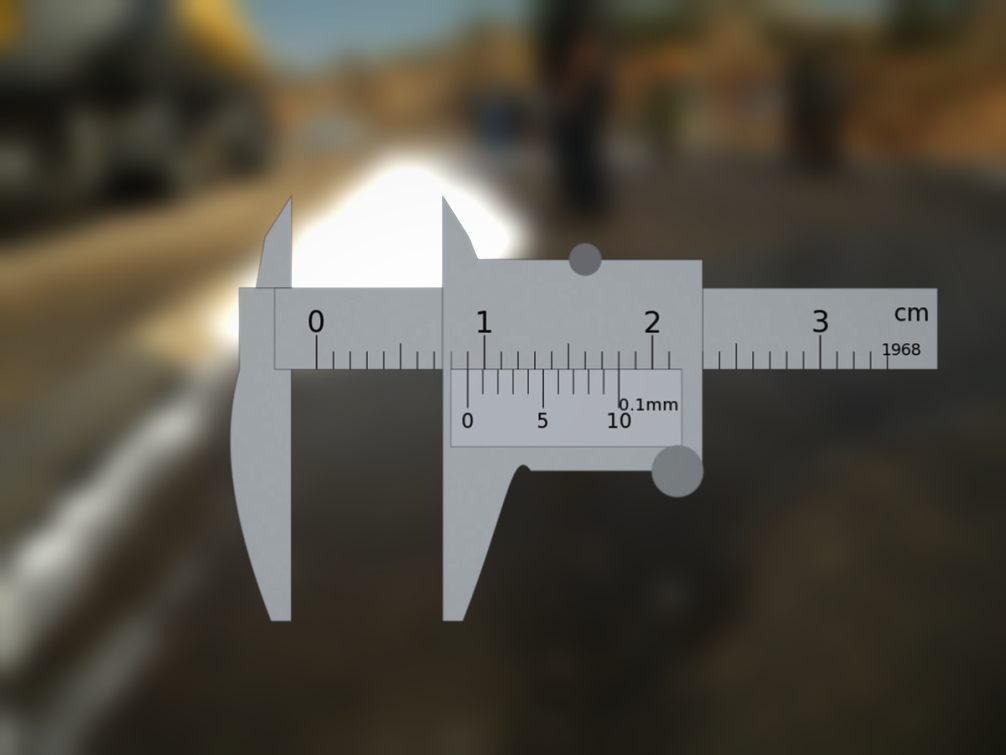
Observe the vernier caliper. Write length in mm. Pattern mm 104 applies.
mm 9.0
